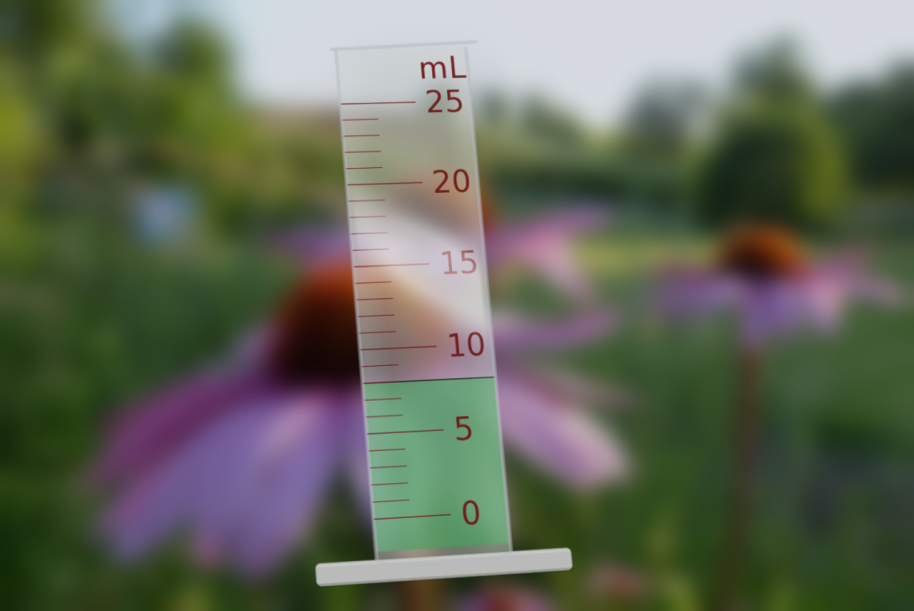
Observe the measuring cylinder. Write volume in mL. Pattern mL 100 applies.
mL 8
